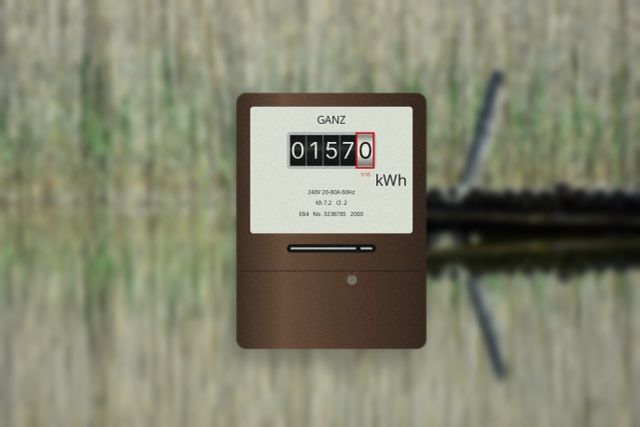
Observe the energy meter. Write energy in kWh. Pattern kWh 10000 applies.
kWh 157.0
